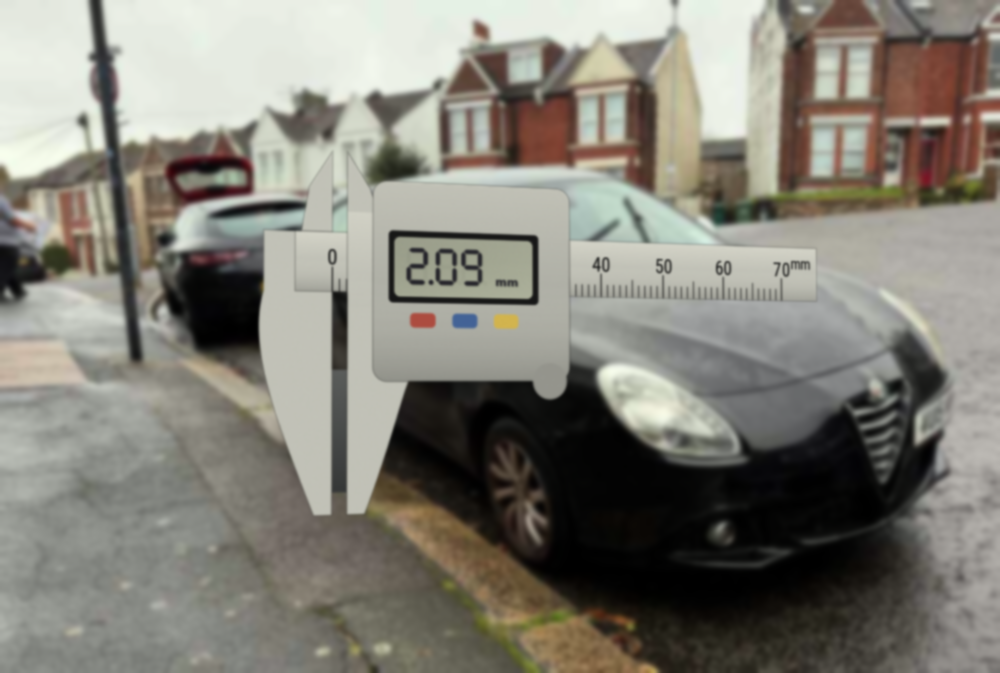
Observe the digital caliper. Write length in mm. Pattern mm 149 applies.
mm 2.09
